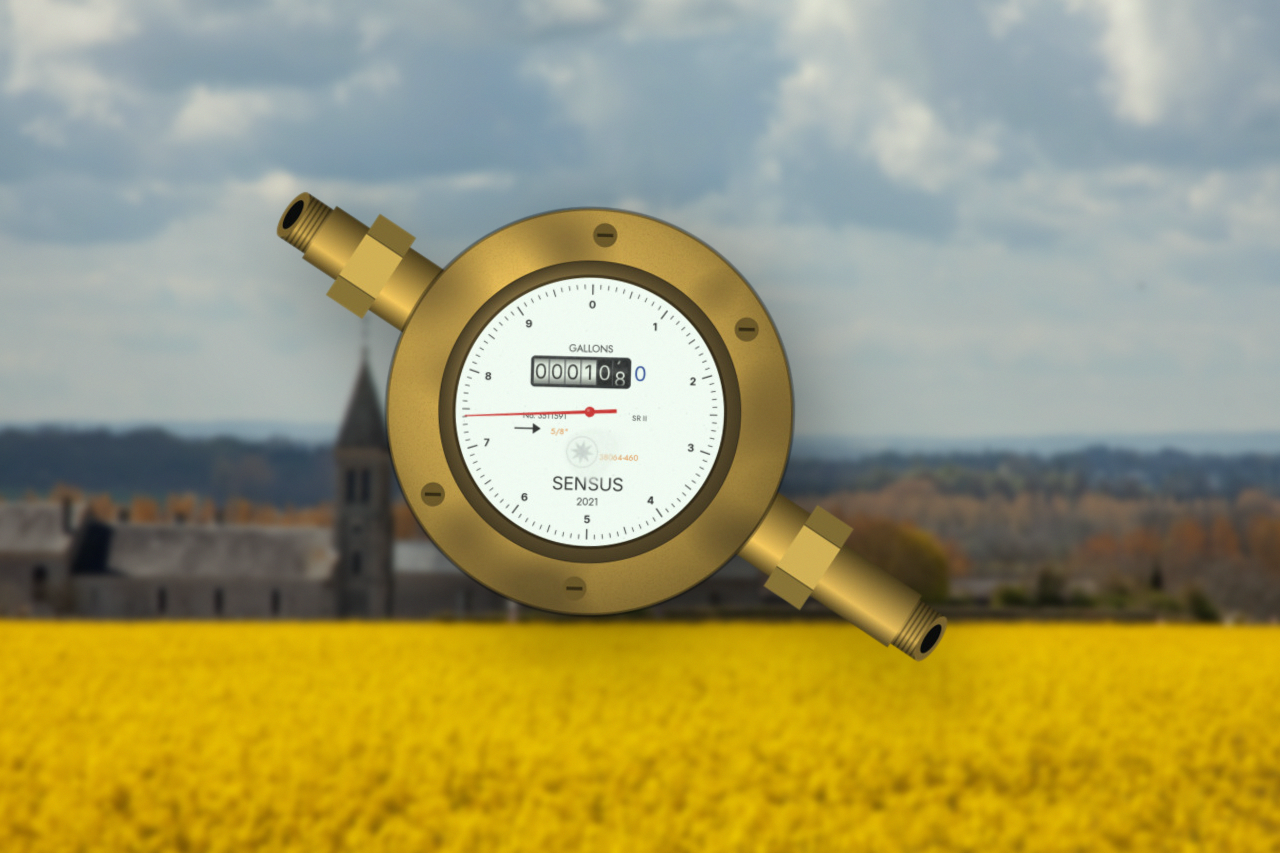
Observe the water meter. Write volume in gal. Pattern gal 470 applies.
gal 1077.4
